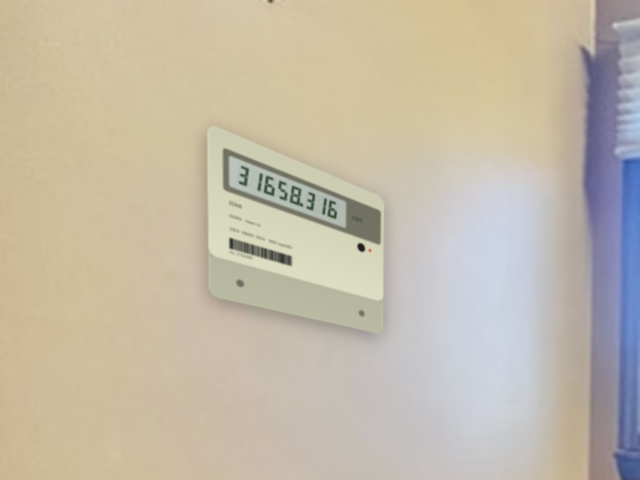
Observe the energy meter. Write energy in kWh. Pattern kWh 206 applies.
kWh 31658.316
